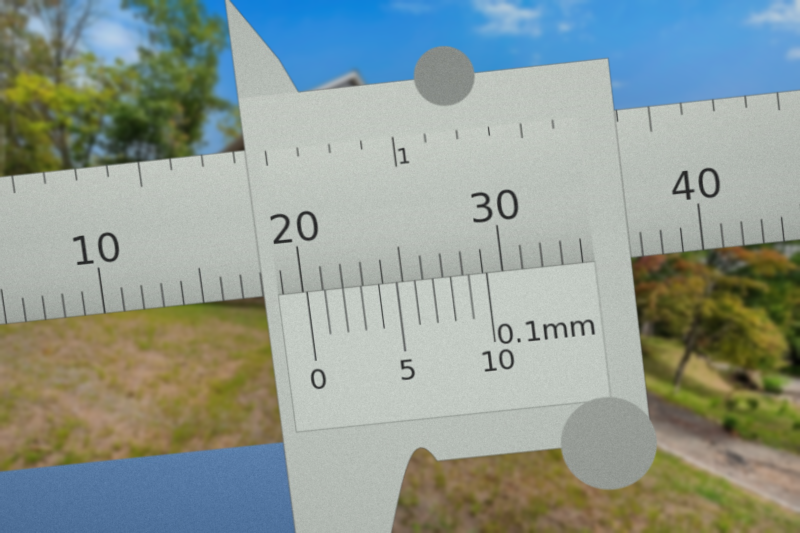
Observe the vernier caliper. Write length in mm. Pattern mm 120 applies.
mm 20.2
